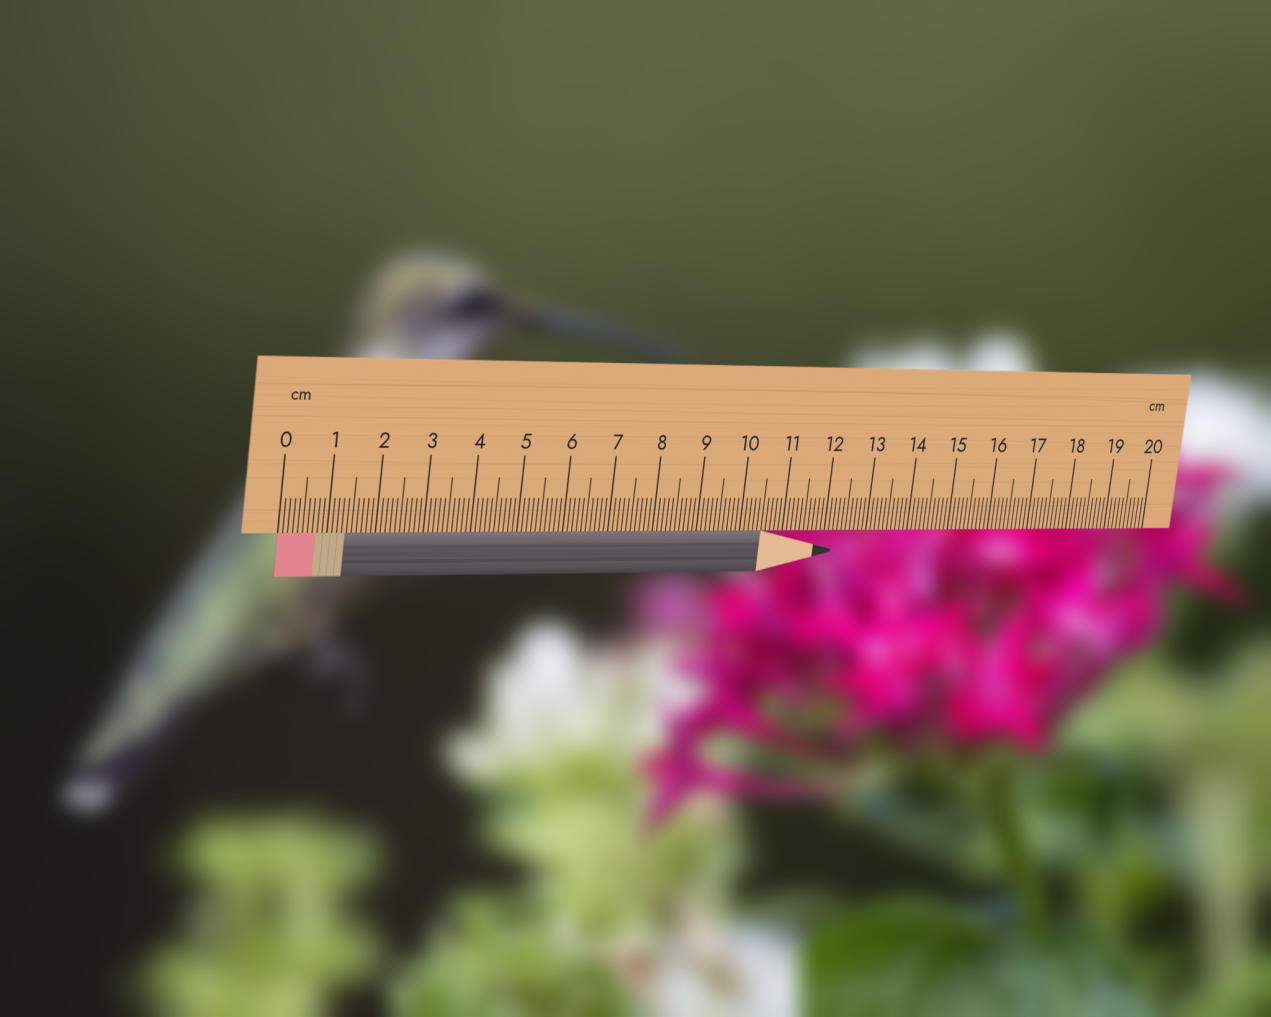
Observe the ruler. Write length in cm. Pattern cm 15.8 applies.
cm 12.2
